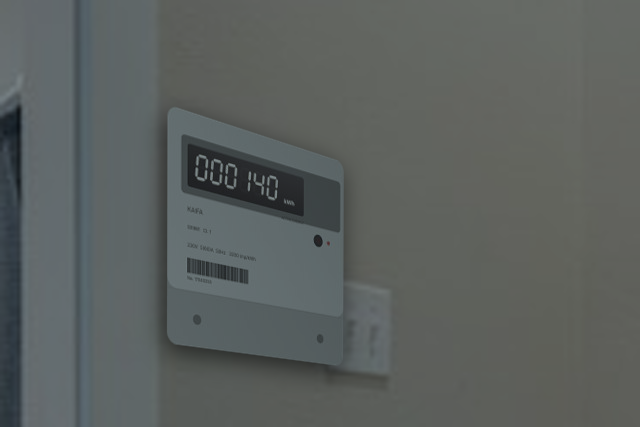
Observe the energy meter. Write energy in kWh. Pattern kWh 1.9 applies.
kWh 140
